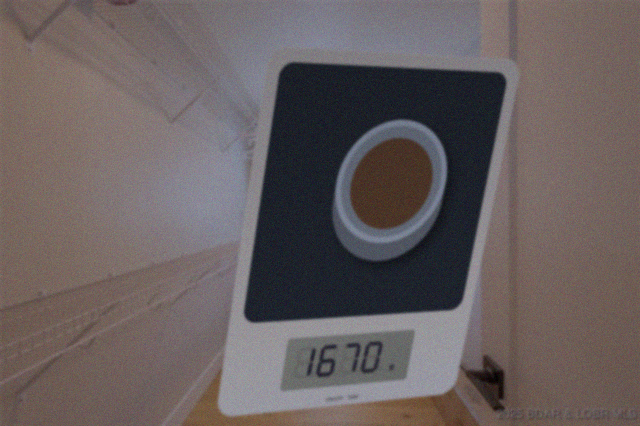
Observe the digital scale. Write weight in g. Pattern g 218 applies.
g 1670
